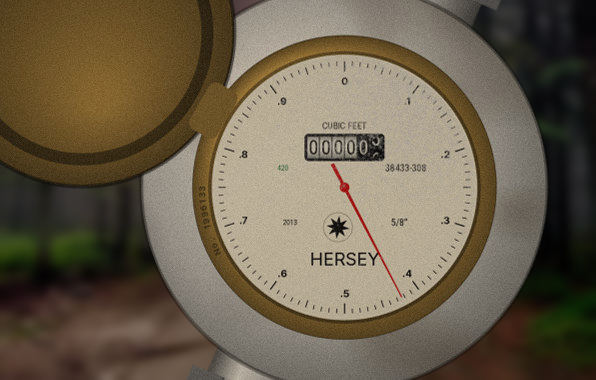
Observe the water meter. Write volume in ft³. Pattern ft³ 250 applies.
ft³ 5.42
